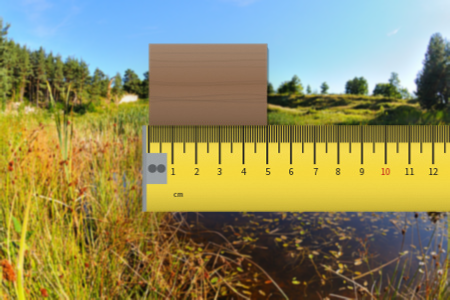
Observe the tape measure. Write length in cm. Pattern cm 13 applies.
cm 5
